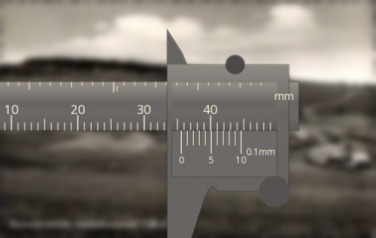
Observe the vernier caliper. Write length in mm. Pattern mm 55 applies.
mm 35.6
